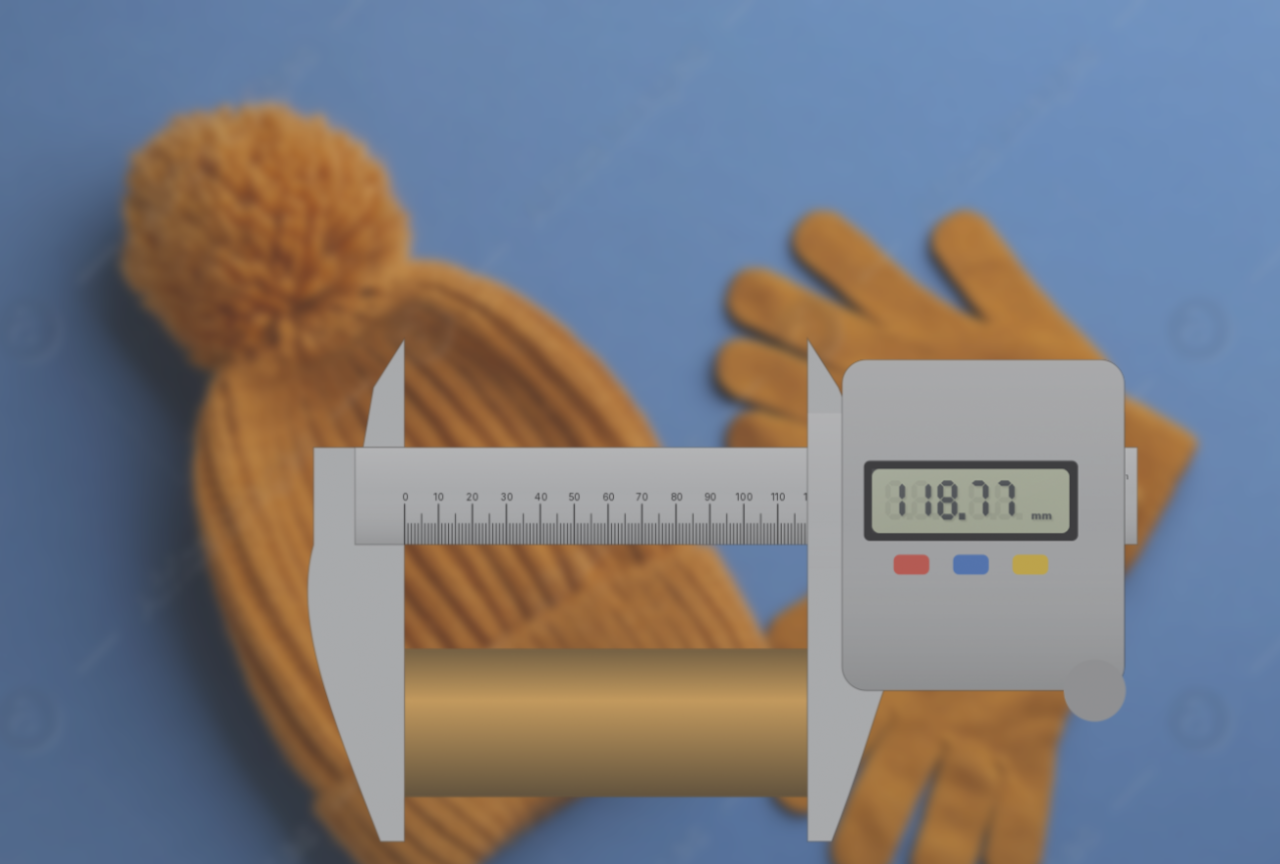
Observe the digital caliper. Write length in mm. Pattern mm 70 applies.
mm 118.77
